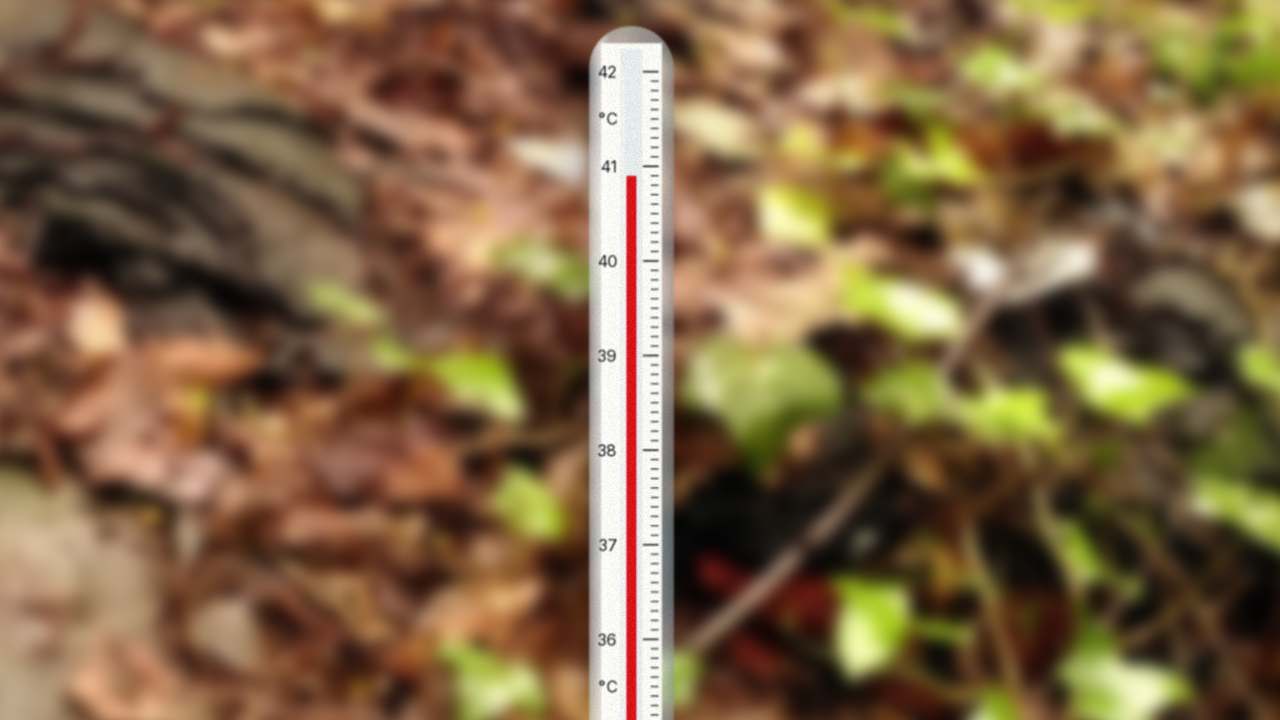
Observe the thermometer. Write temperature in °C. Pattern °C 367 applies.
°C 40.9
